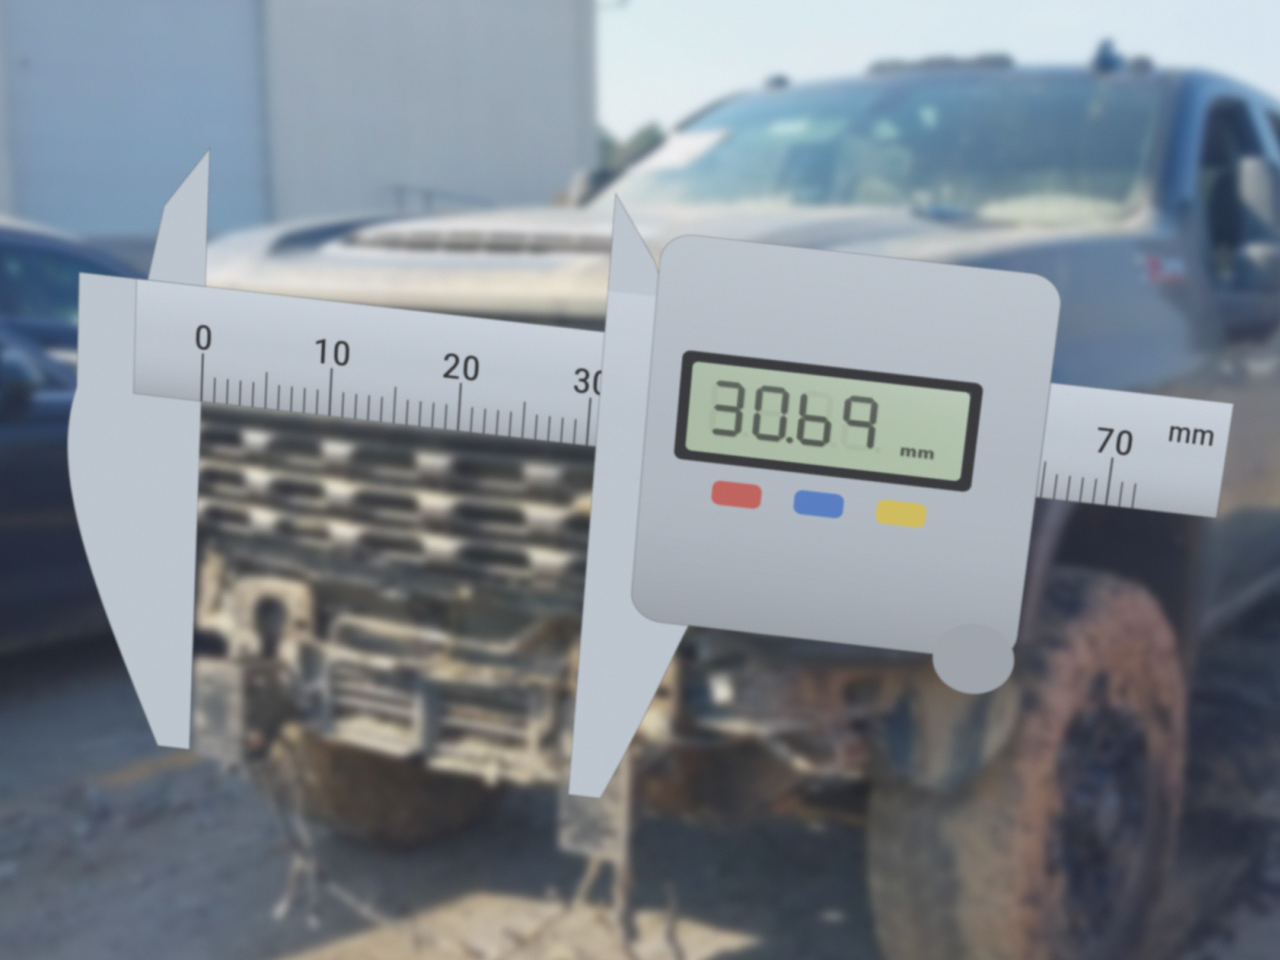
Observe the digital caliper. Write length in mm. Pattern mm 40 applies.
mm 30.69
